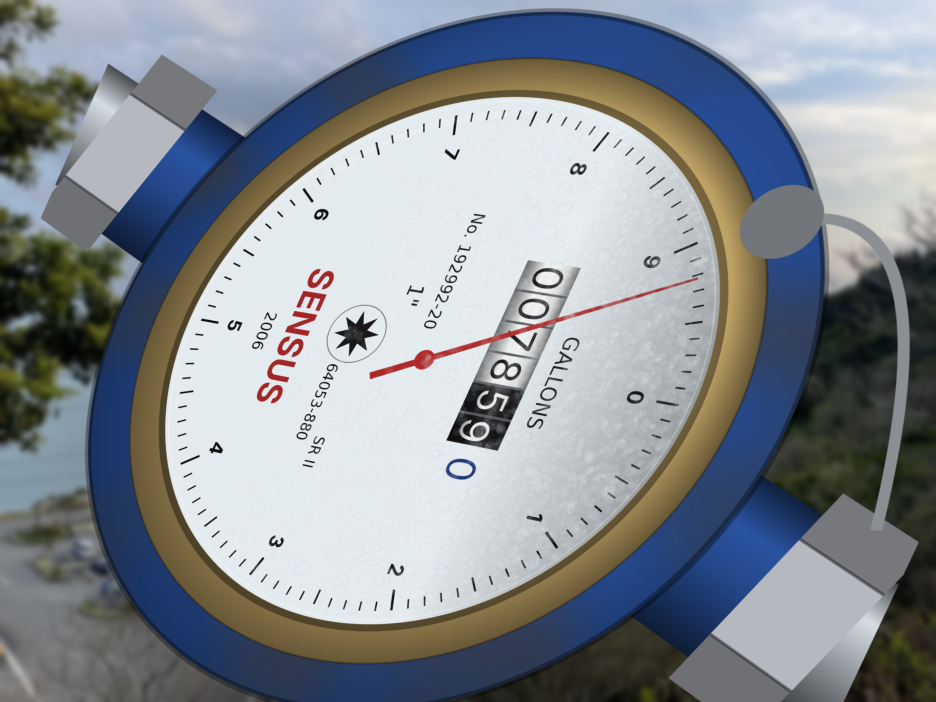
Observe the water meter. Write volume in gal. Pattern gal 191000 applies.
gal 78589.2
